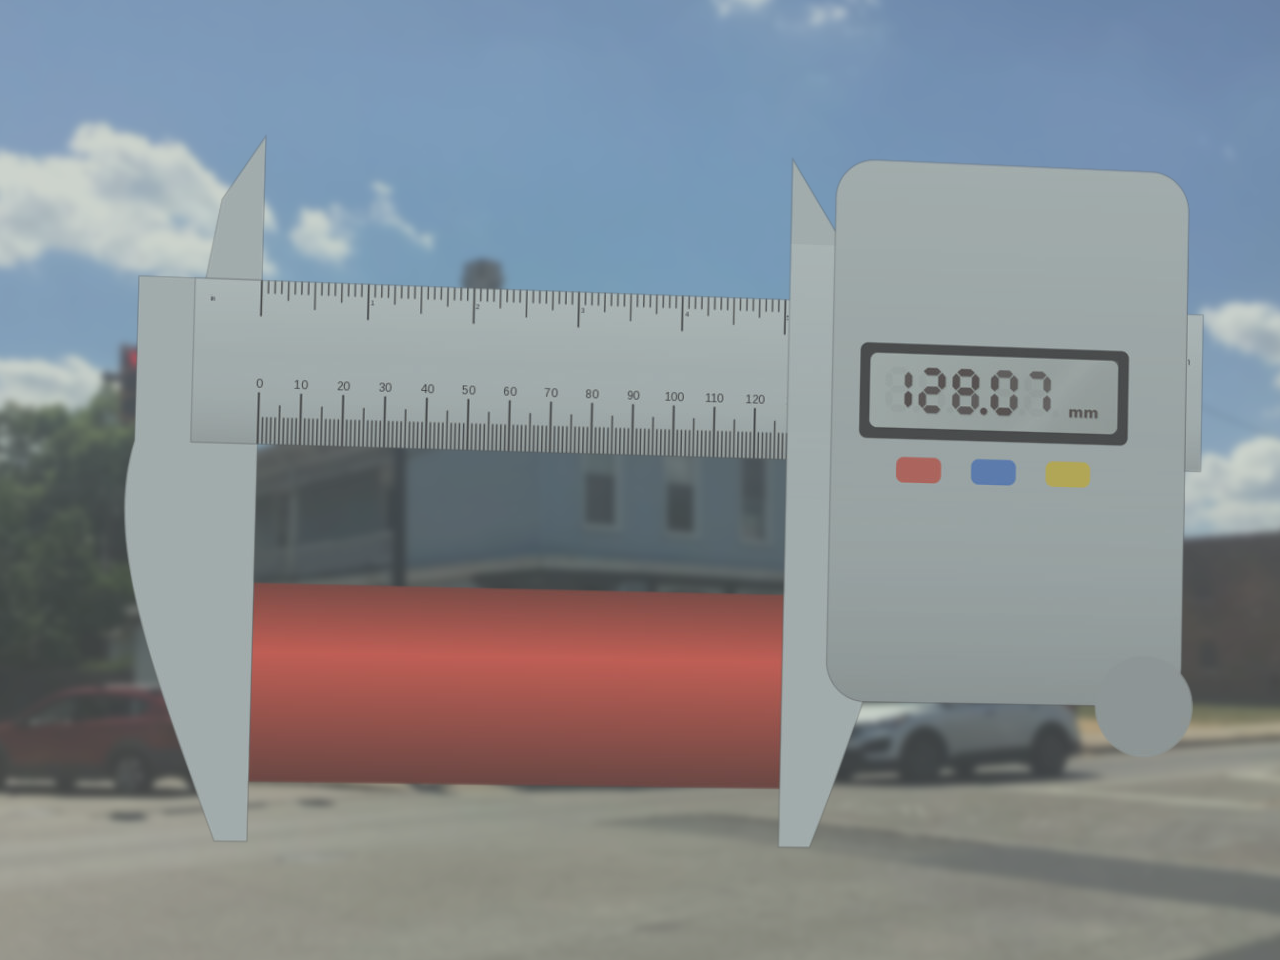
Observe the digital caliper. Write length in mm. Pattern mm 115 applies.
mm 128.07
